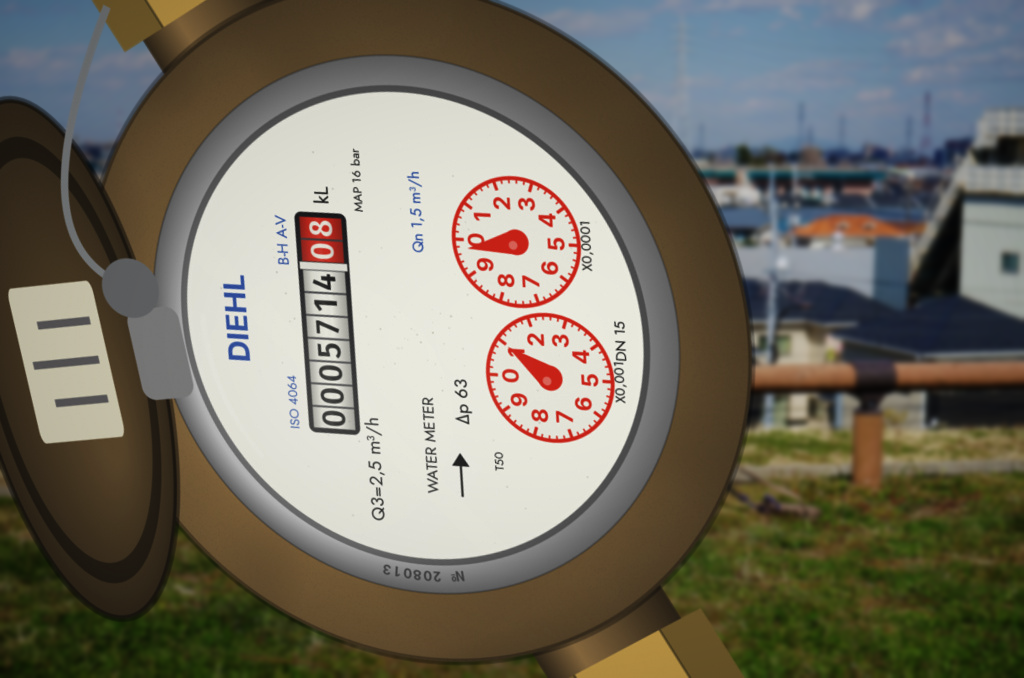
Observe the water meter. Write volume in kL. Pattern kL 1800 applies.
kL 5714.0809
